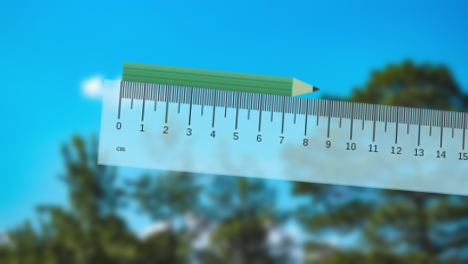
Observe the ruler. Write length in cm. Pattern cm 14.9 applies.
cm 8.5
